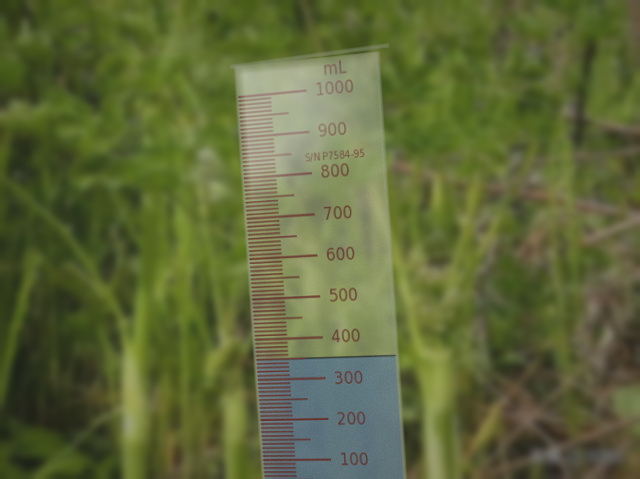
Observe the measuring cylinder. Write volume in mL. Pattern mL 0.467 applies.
mL 350
